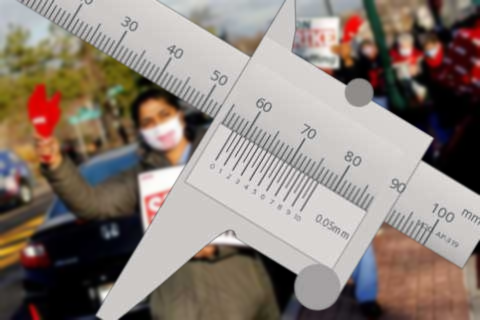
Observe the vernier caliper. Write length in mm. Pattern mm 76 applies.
mm 57.5
